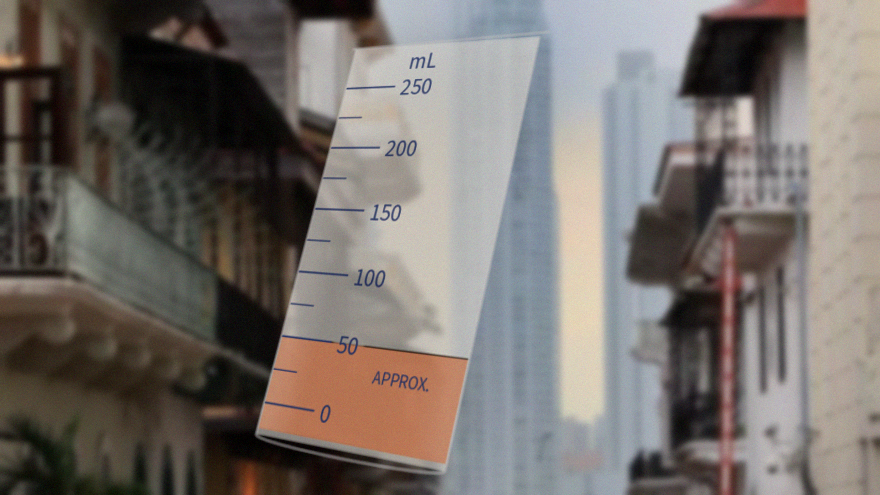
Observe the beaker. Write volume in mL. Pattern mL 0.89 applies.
mL 50
